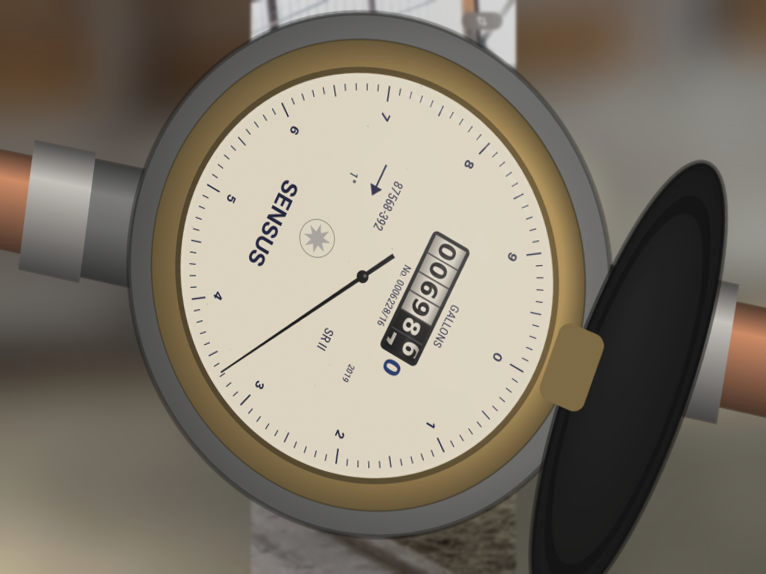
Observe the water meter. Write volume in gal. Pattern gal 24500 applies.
gal 69863.3
